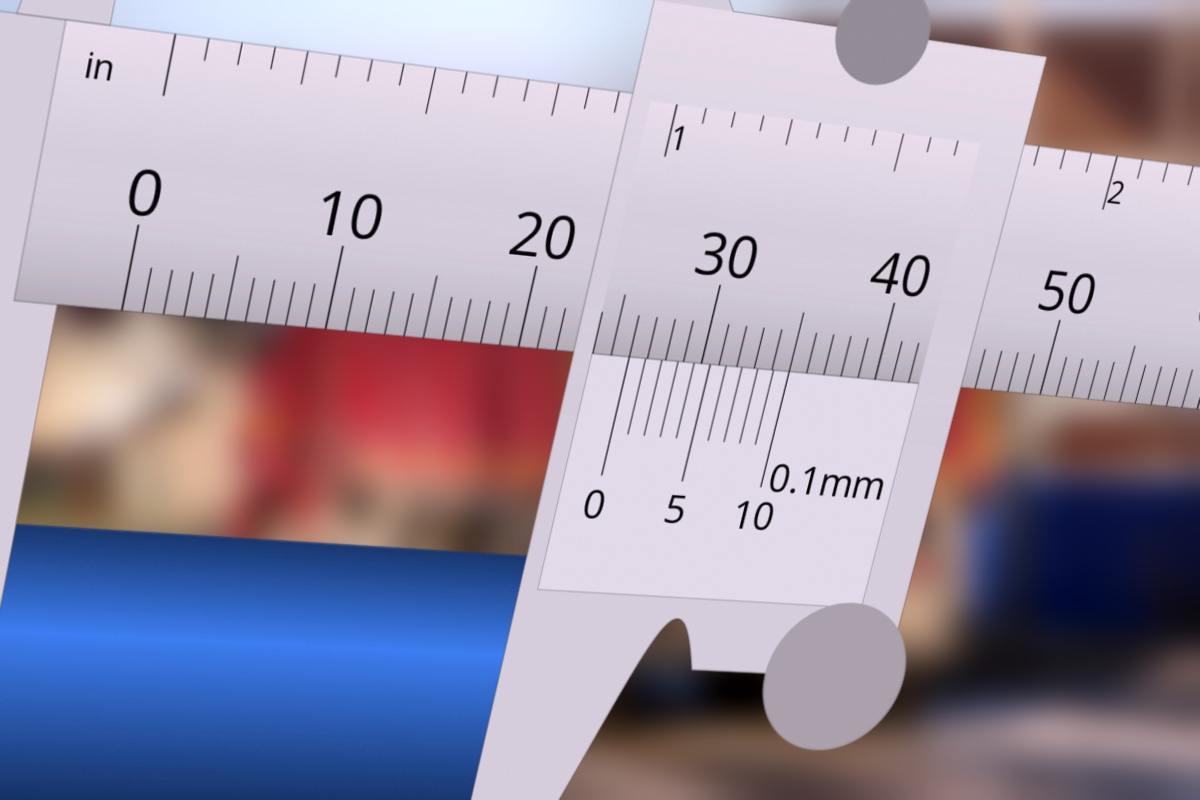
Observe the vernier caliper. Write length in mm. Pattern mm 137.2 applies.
mm 26.0
